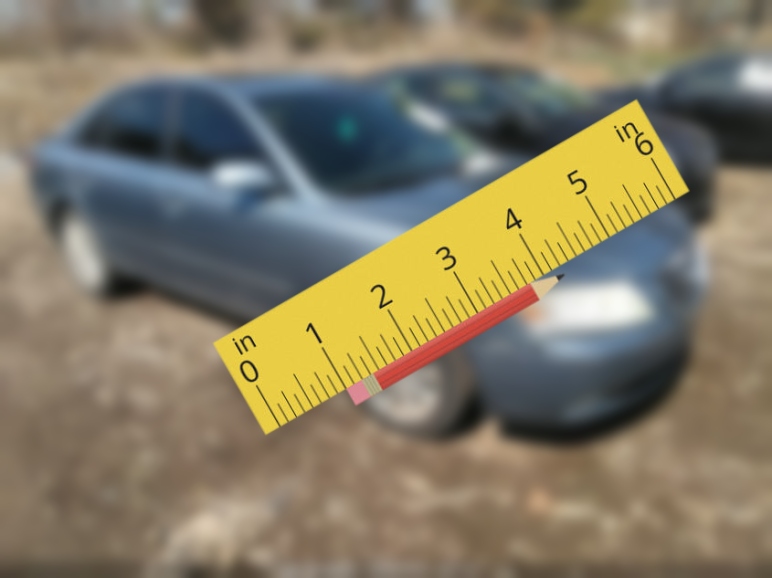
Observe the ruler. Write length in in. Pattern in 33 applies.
in 3.25
